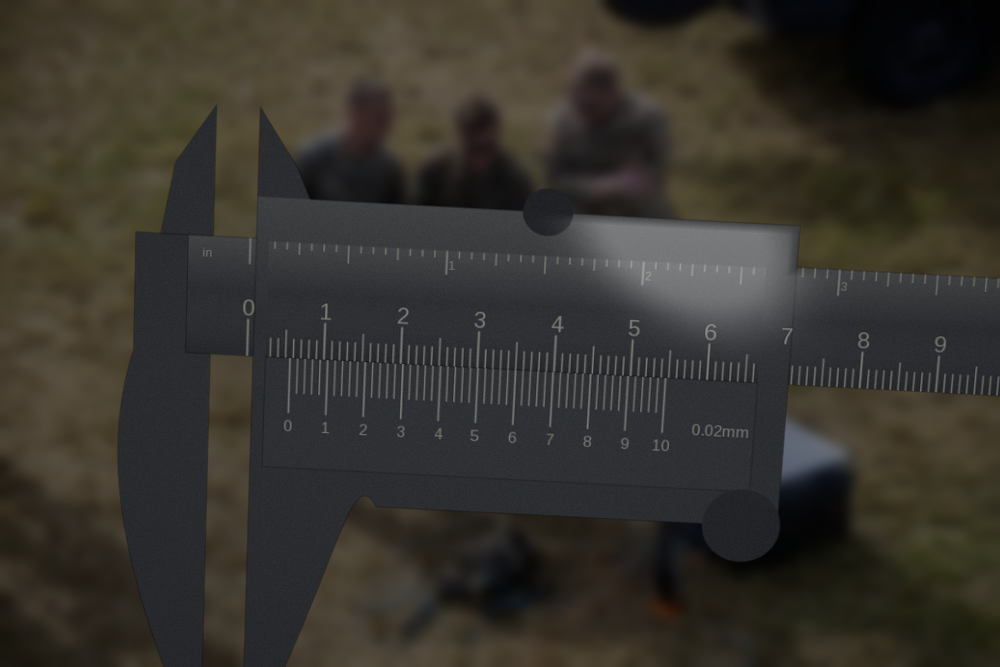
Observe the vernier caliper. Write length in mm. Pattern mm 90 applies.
mm 5.6
